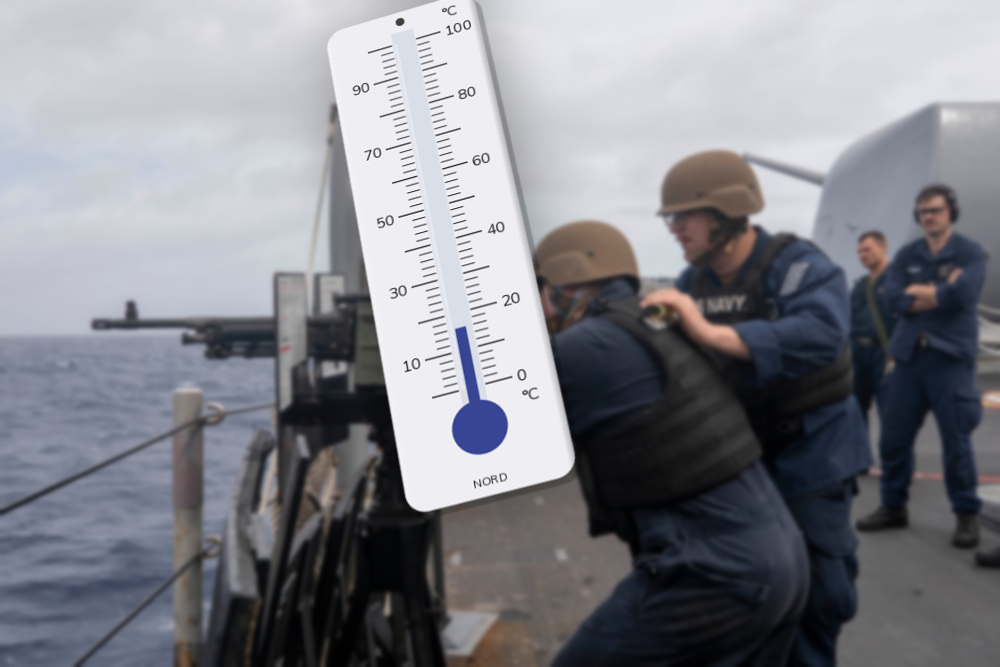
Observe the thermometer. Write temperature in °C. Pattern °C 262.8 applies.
°C 16
